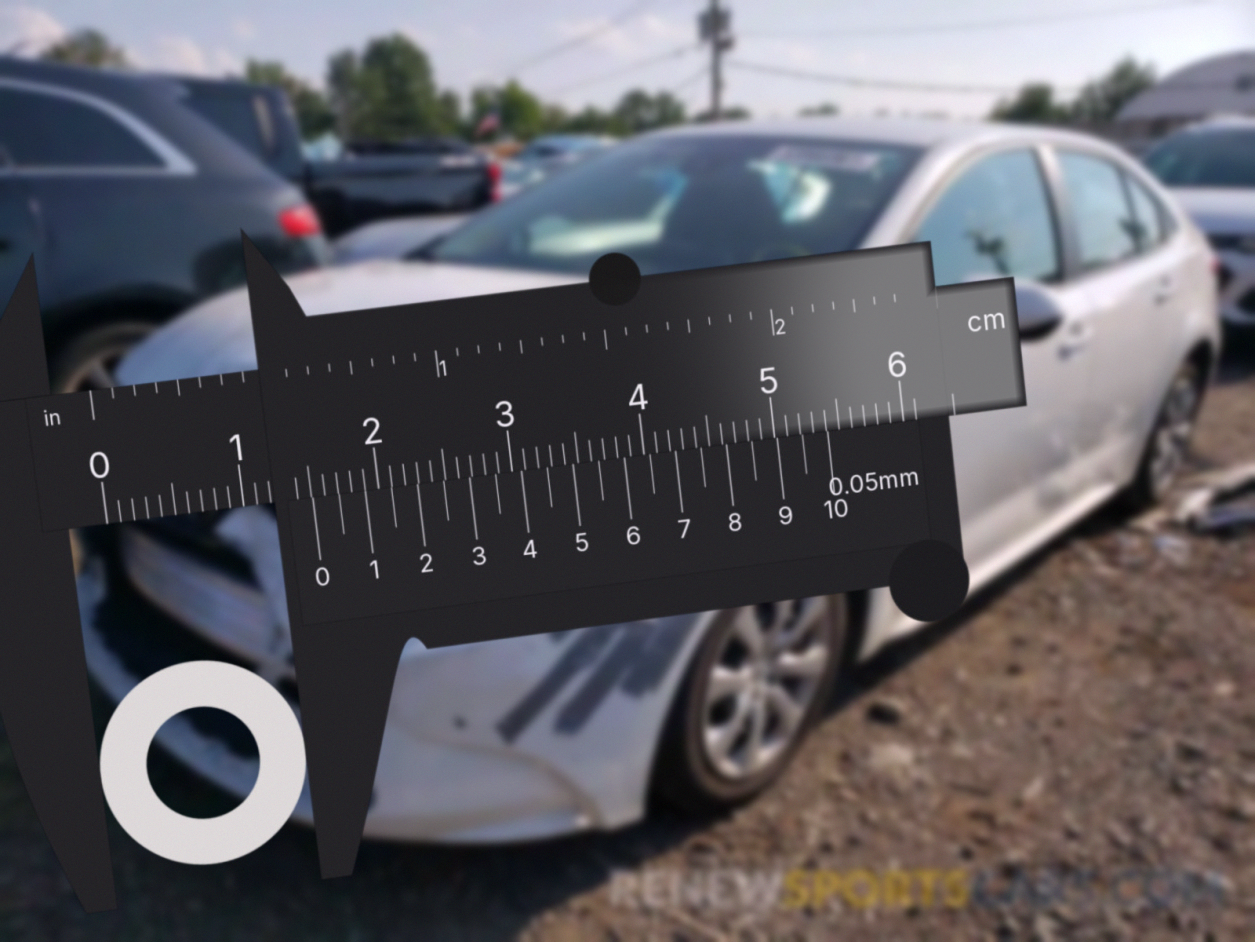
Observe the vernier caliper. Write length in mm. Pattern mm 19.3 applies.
mm 15.1
